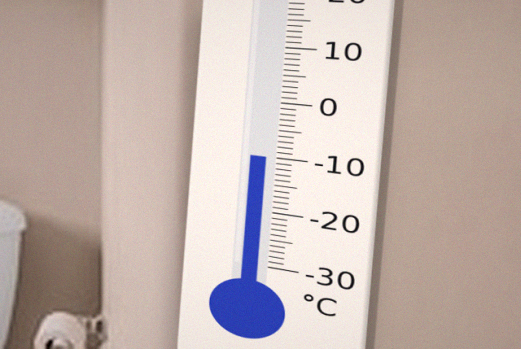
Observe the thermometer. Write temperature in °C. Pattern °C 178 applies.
°C -10
